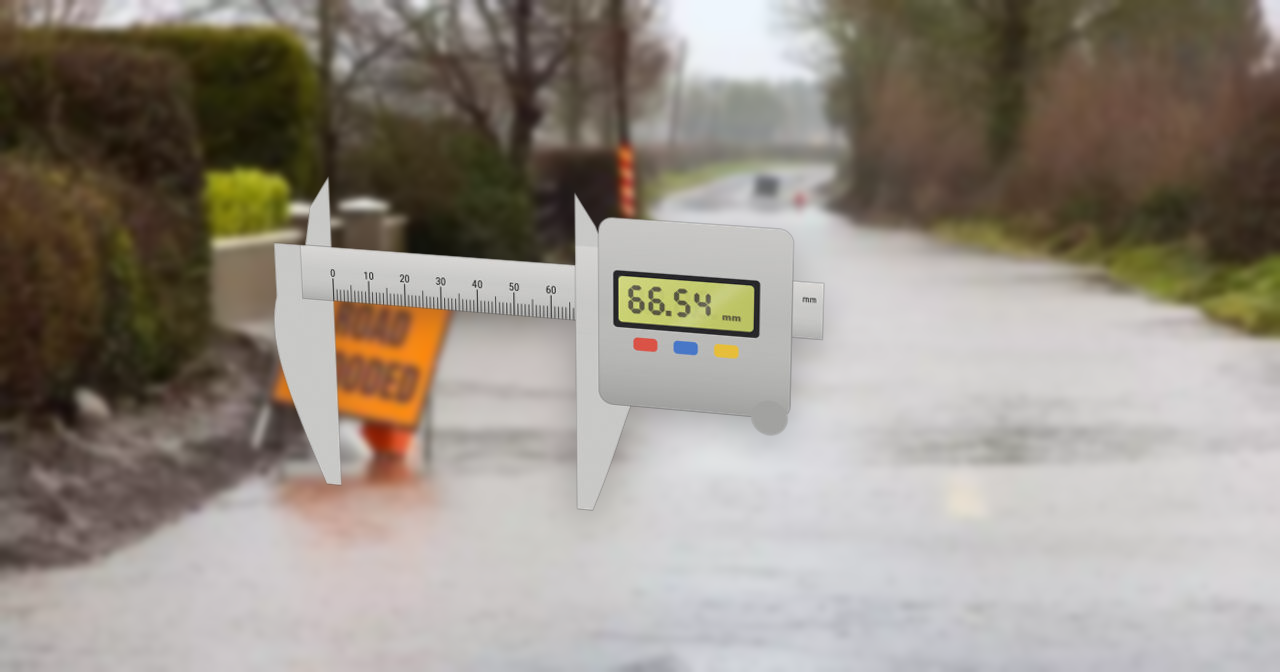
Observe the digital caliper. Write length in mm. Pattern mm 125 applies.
mm 66.54
